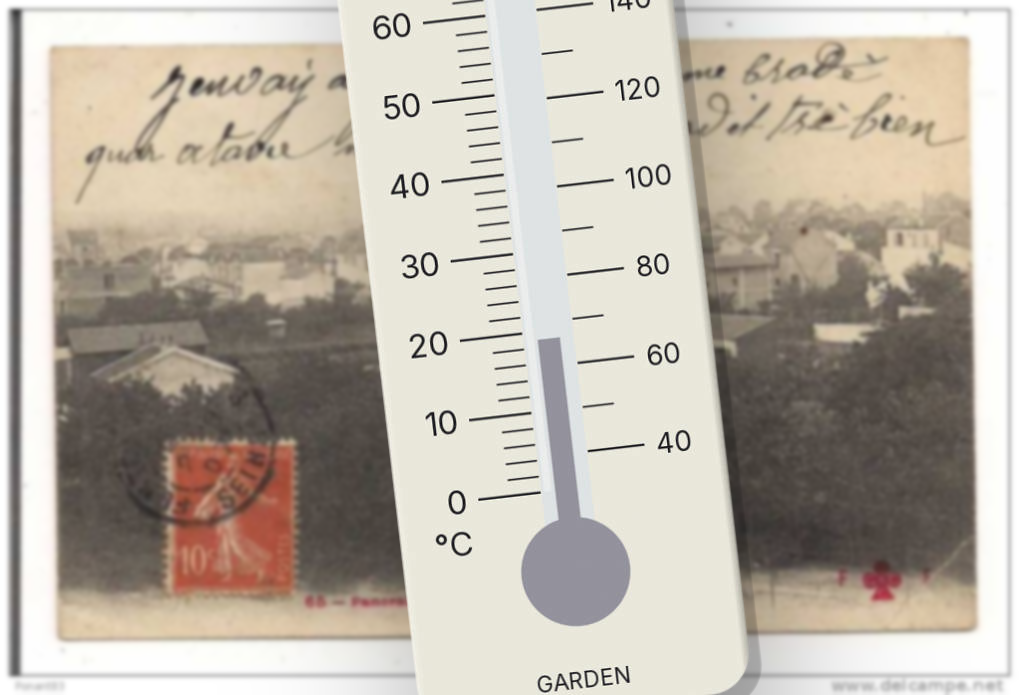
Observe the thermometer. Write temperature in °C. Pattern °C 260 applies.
°C 19
